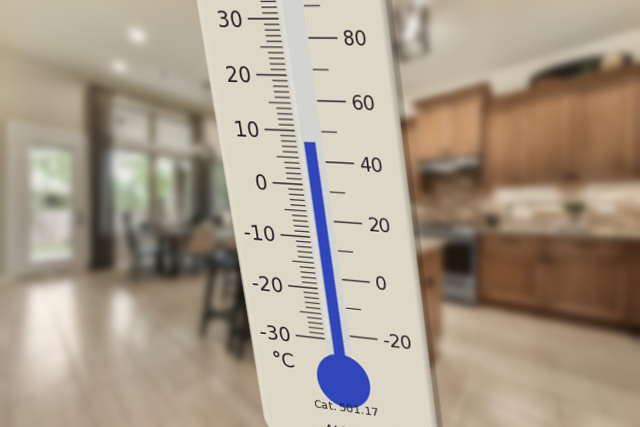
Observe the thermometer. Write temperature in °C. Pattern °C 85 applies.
°C 8
